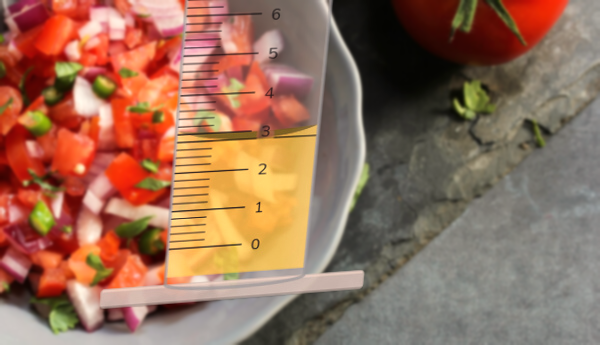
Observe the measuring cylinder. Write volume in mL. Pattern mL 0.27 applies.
mL 2.8
